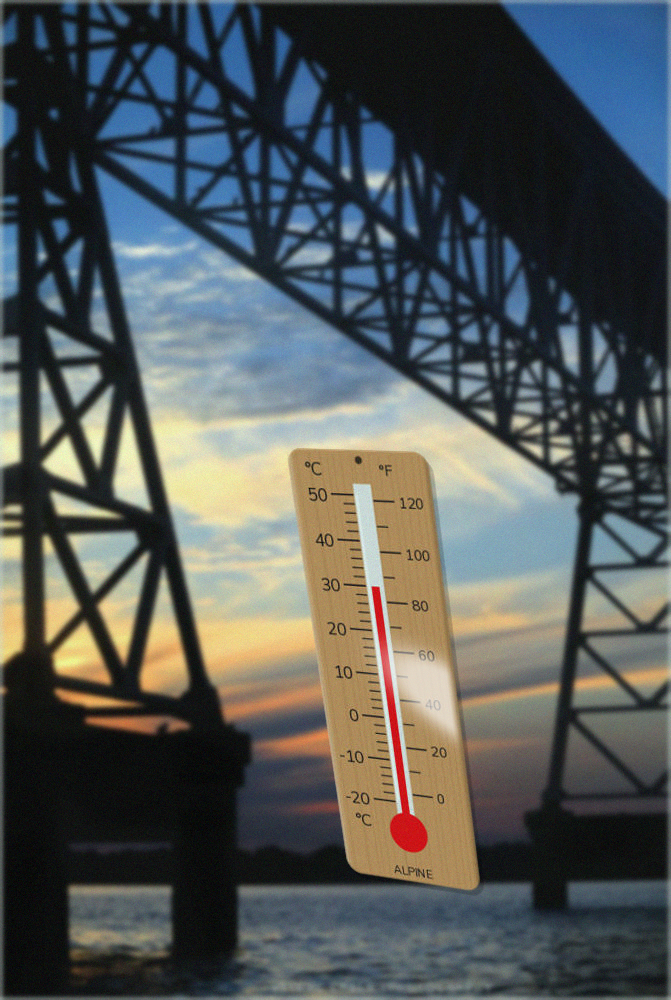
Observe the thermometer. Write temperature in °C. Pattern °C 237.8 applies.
°C 30
